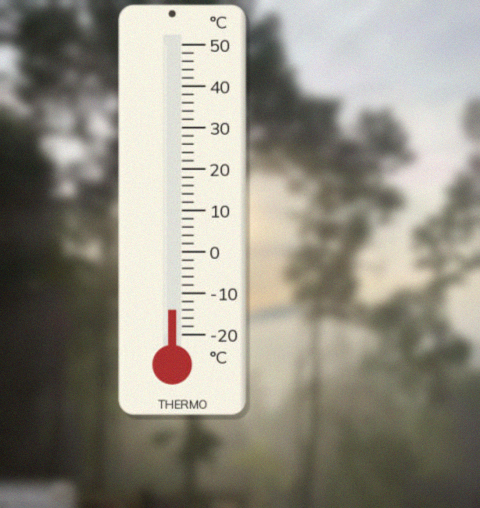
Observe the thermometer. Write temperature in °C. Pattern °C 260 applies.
°C -14
